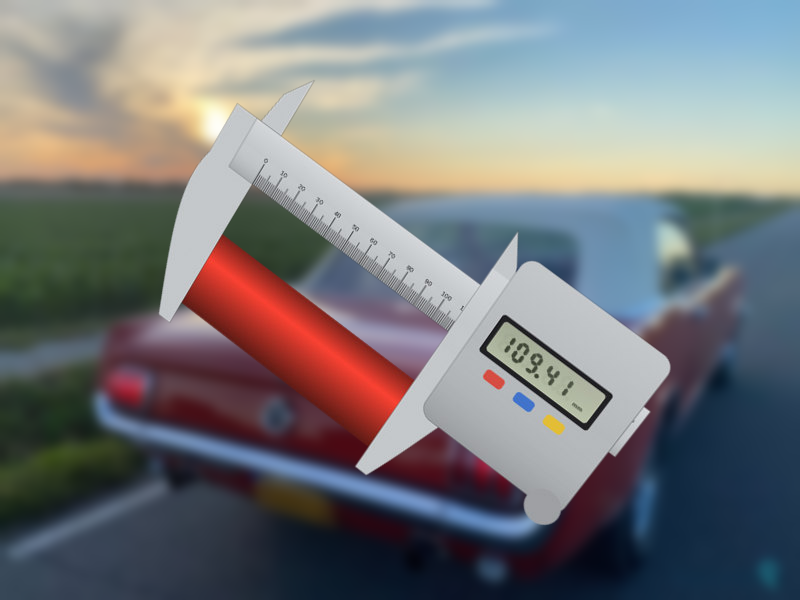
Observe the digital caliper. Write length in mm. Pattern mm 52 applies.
mm 109.41
